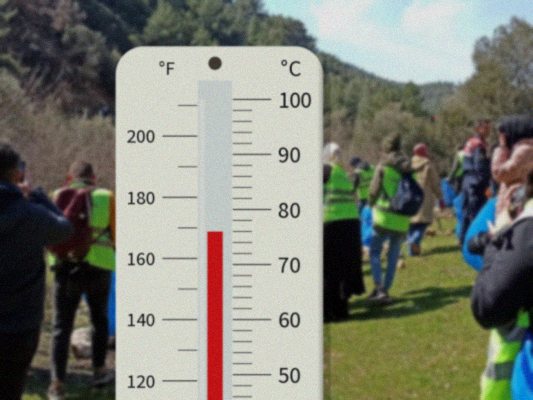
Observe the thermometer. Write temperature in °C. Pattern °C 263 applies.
°C 76
